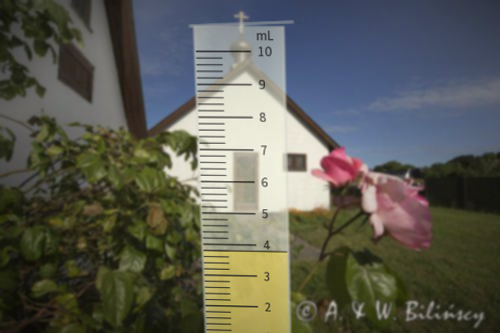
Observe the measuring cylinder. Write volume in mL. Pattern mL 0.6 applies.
mL 3.8
